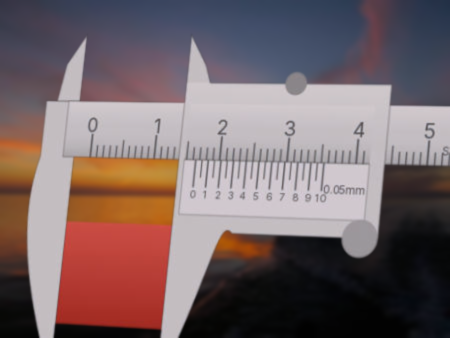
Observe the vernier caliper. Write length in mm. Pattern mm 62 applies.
mm 16.4
